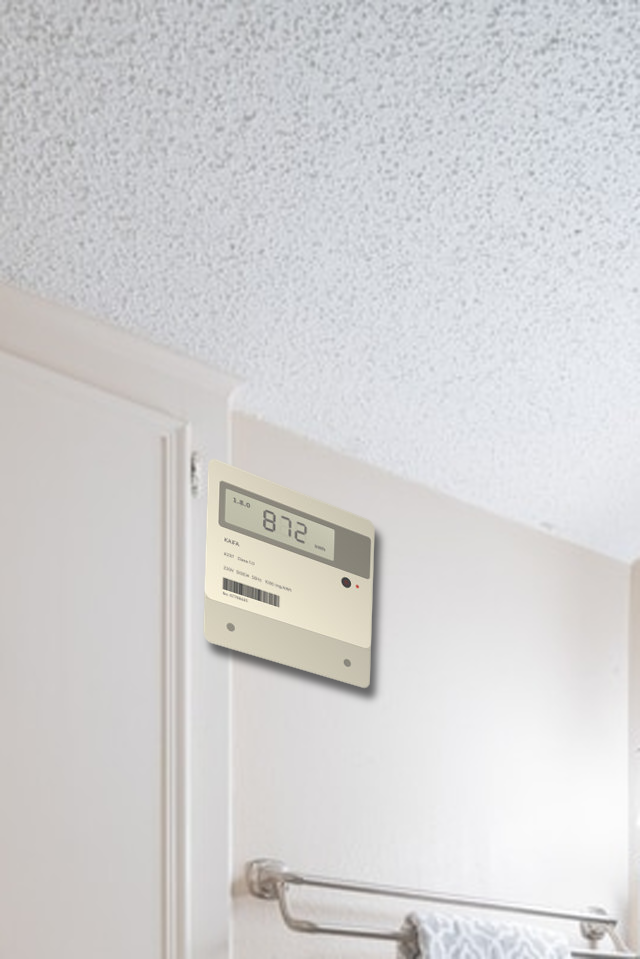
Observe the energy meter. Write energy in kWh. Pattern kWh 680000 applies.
kWh 872
